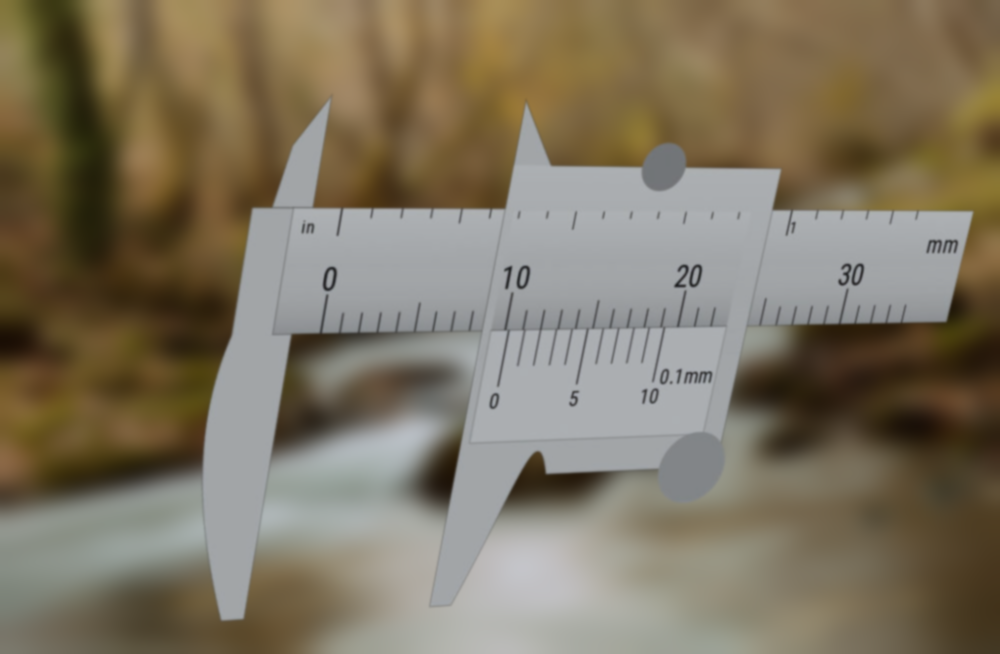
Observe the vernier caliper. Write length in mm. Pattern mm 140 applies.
mm 10.2
